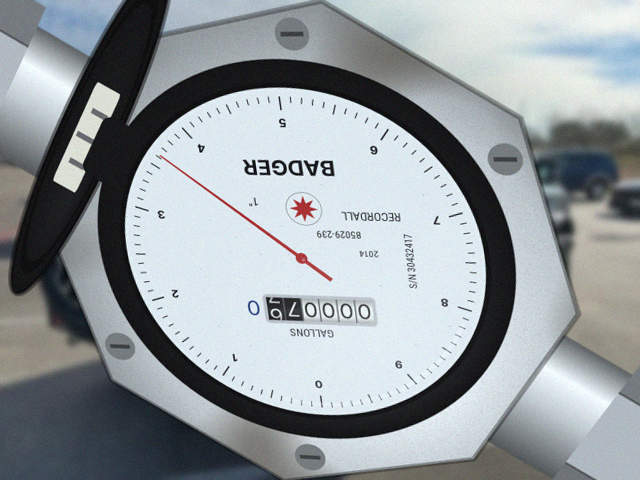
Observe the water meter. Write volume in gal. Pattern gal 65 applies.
gal 763.6
